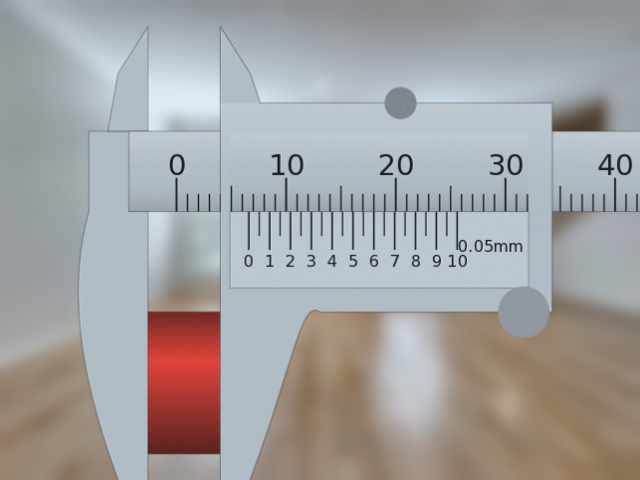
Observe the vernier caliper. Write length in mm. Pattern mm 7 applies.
mm 6.6
